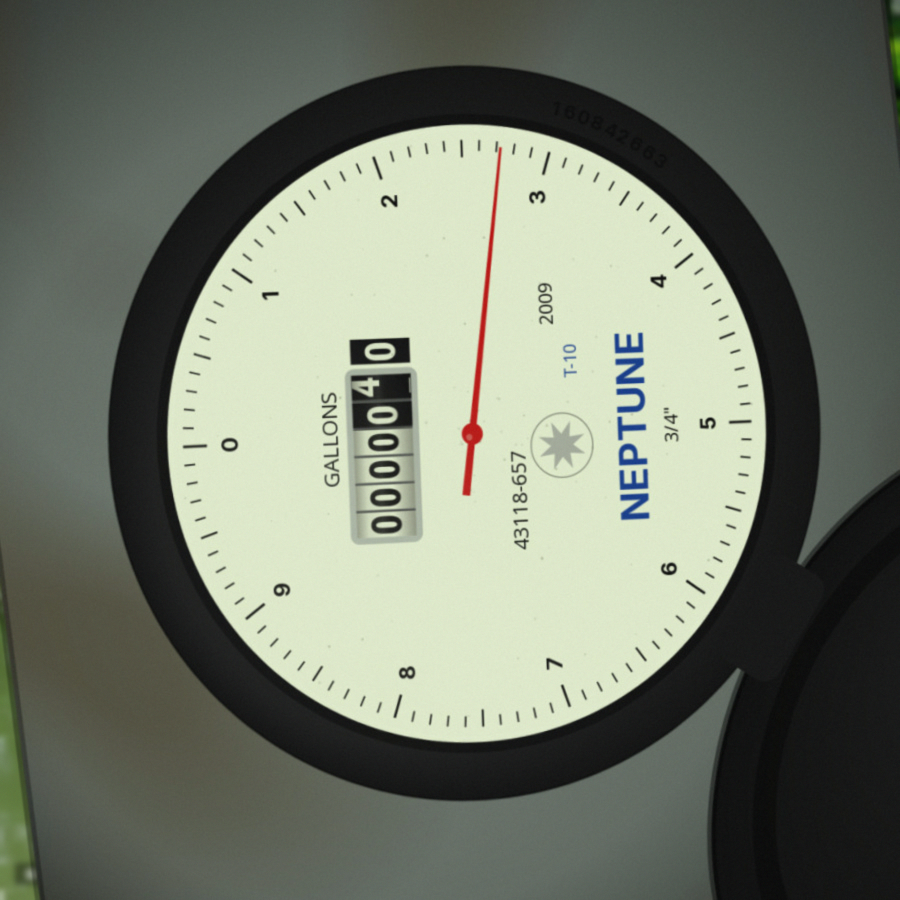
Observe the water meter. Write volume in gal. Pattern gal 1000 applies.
gal 42.7
